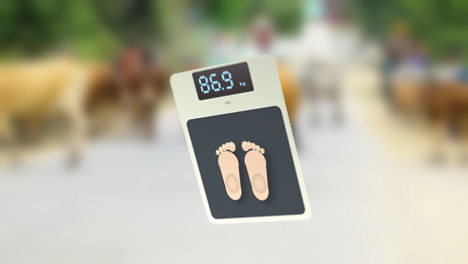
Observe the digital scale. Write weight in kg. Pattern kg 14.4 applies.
kg 86.9
